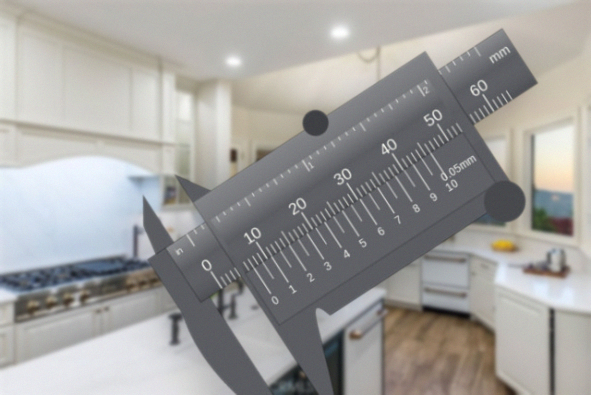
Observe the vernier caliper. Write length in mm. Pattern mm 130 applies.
mm 7.0
